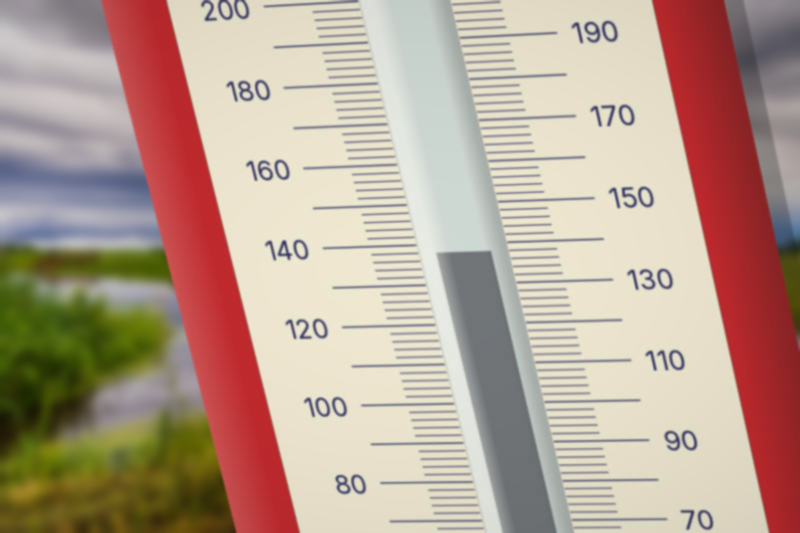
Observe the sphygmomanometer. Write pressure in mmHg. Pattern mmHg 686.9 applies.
mmHg 138
